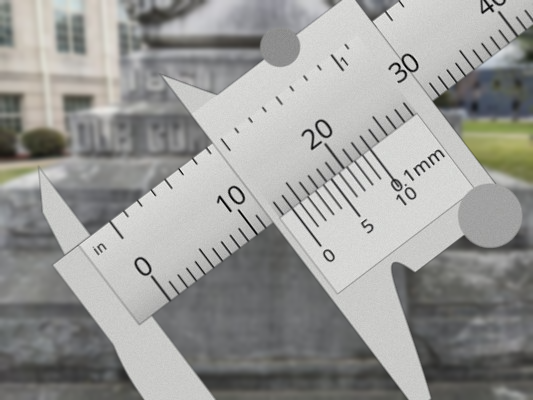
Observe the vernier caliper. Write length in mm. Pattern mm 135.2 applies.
mm 14.0
